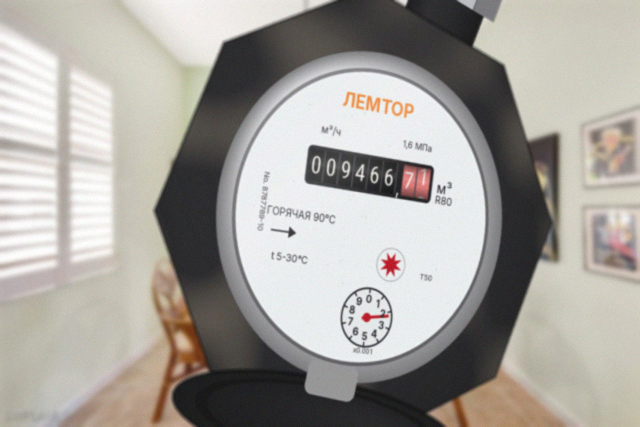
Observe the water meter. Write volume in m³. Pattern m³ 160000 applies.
m³ 9466.712
